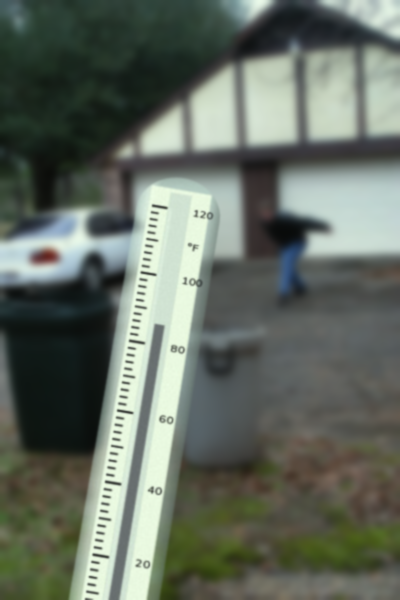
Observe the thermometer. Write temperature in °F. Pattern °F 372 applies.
°F 86
